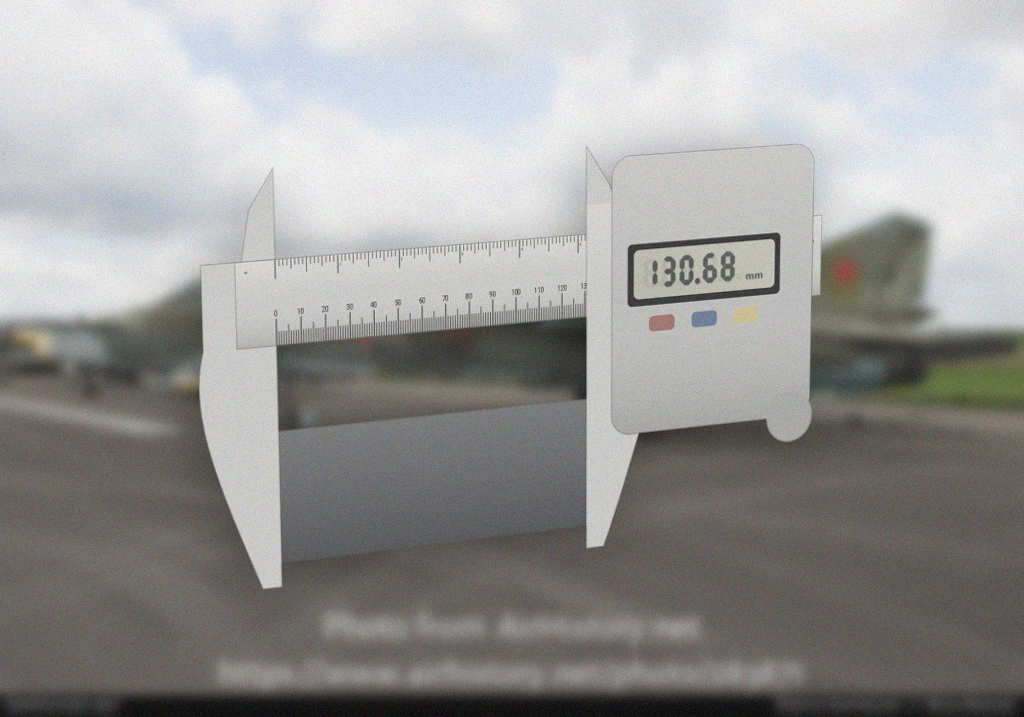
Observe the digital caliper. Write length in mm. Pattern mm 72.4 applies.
mm 130.68
